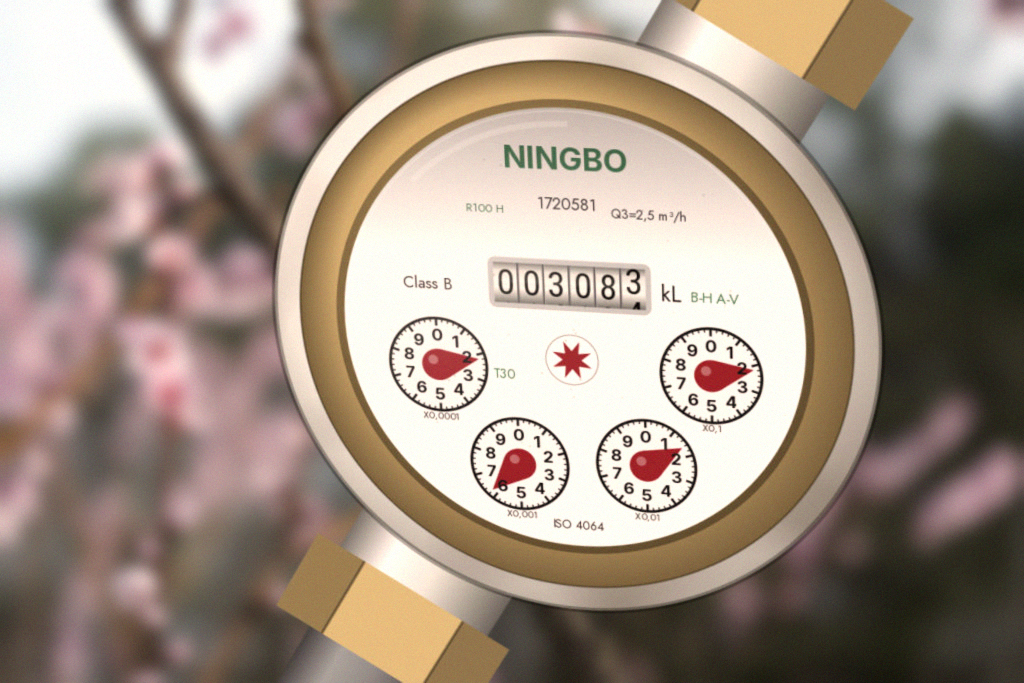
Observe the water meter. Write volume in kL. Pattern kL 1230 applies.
kL 3083.2162
